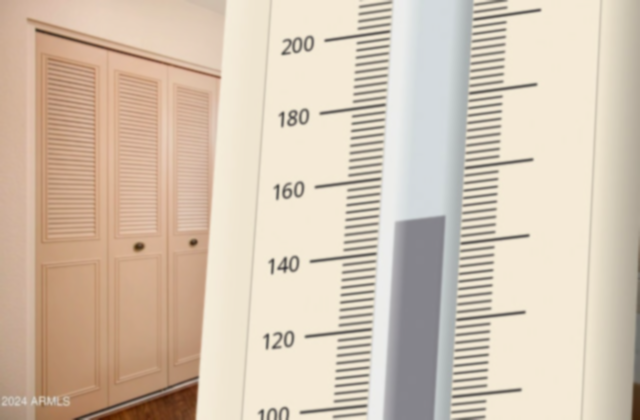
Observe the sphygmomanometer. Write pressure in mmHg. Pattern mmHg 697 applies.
mmHg 148
